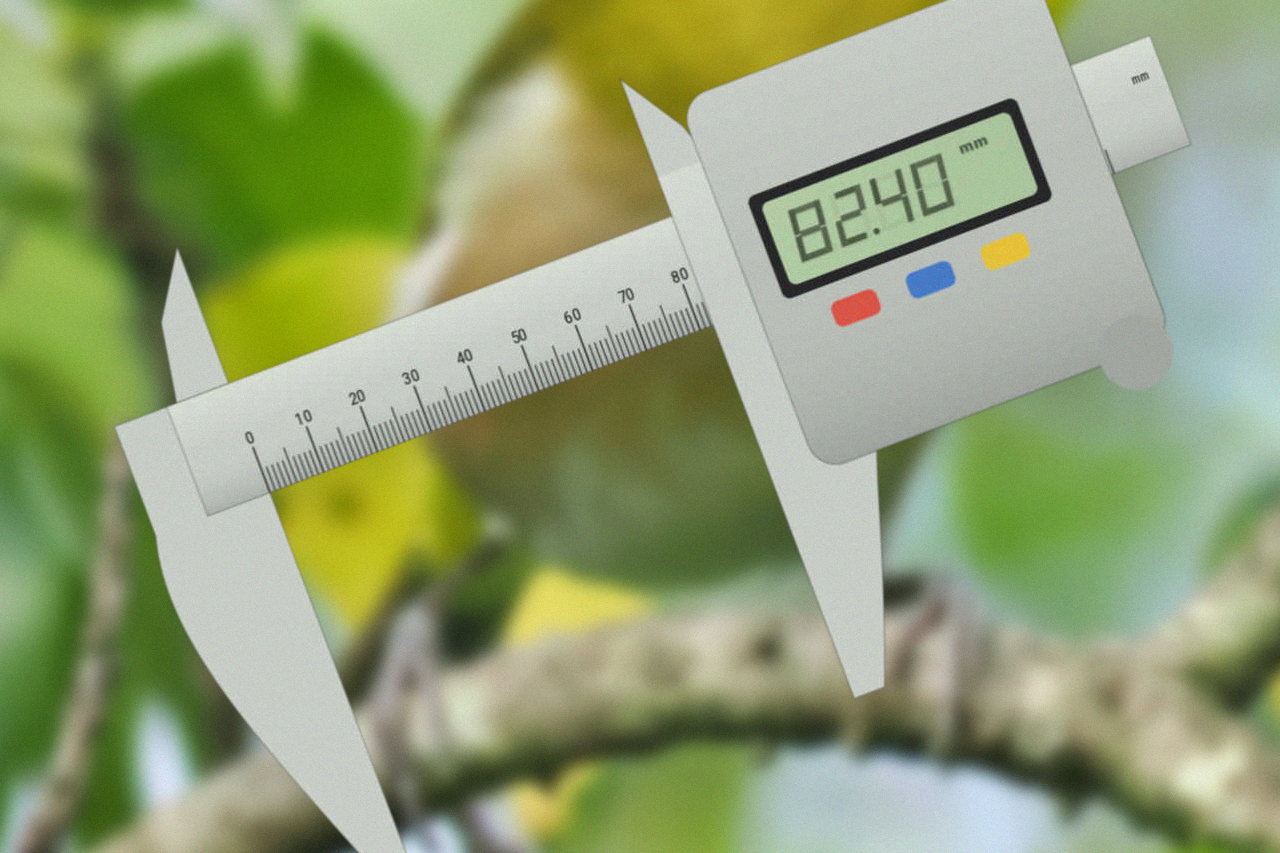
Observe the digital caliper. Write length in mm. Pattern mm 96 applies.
mm 82.40
